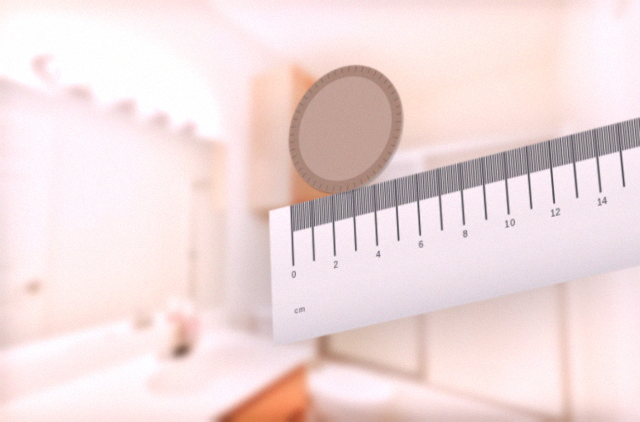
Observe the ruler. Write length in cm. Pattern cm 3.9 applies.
cm 5.5
